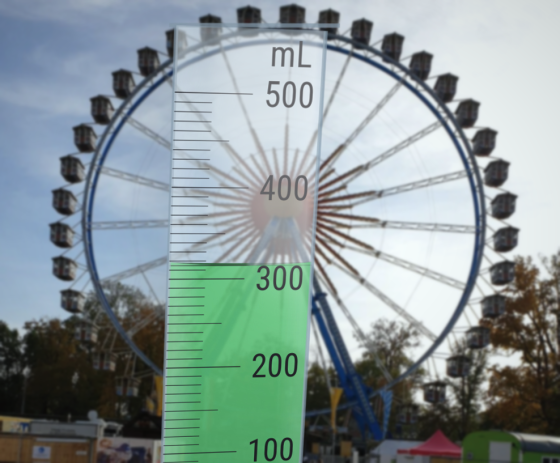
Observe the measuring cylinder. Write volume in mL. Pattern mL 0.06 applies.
mL 315
